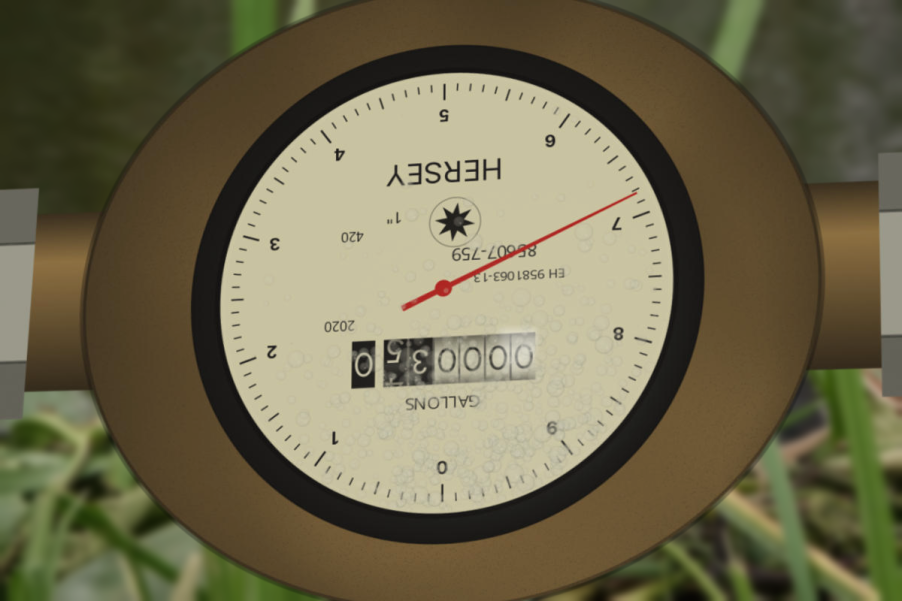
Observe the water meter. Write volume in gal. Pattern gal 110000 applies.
gal 346.8
